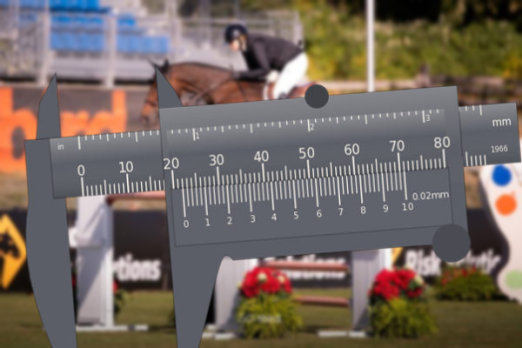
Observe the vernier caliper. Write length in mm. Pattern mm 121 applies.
mm 22.0
